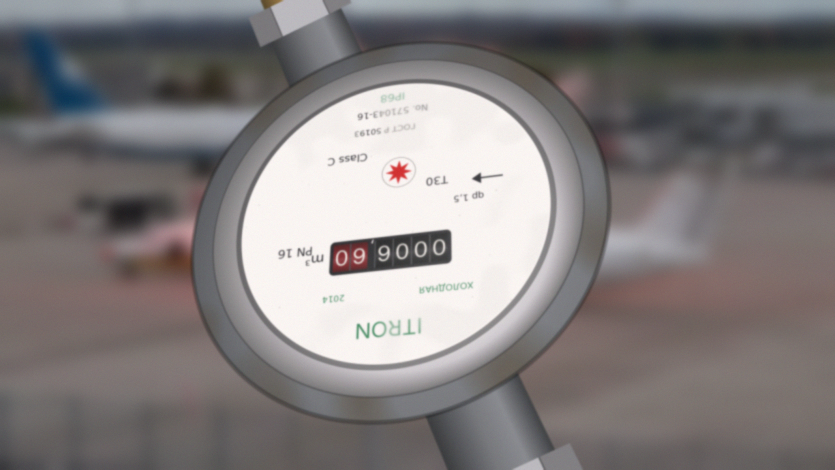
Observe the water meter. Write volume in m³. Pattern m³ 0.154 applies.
m³ 6.60
